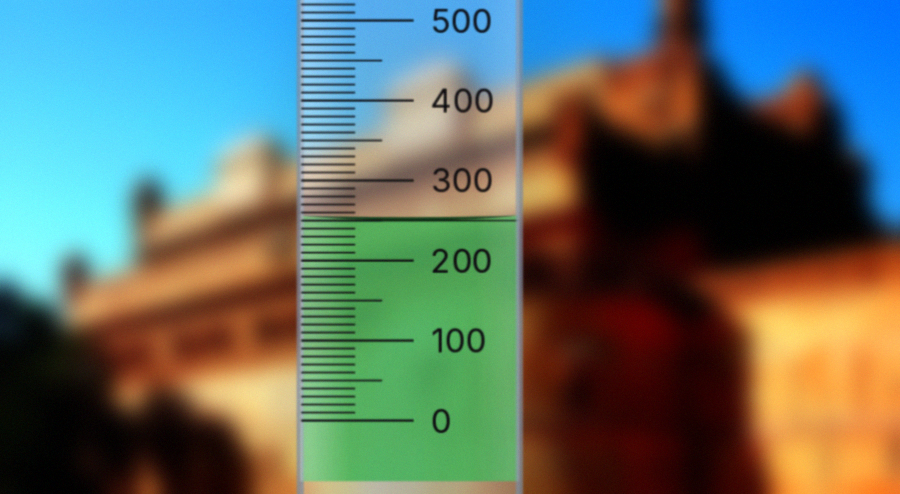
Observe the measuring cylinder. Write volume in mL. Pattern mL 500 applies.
mL 250
